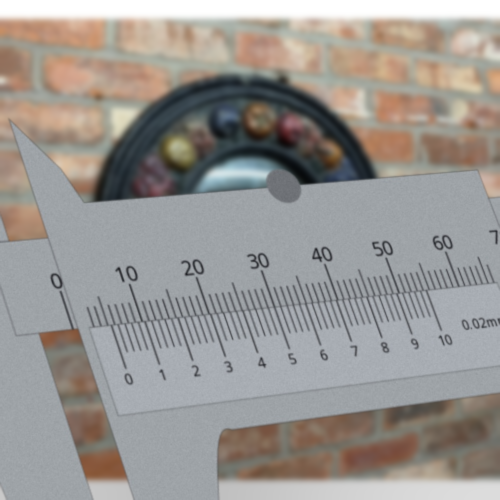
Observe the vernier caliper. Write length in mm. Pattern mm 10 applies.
mm 5.5
